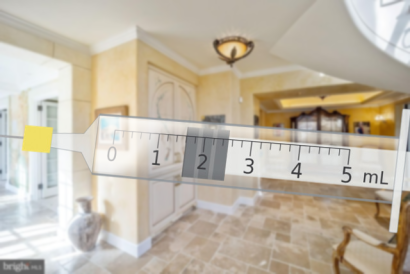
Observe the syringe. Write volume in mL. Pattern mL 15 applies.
mL 1.6
